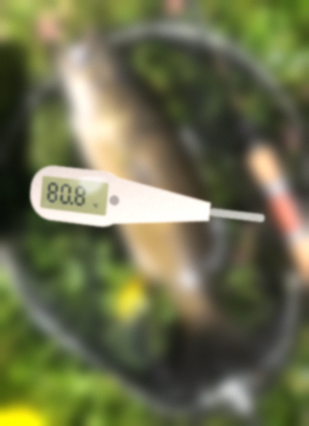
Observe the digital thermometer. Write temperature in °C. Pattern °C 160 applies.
°C 80.8
